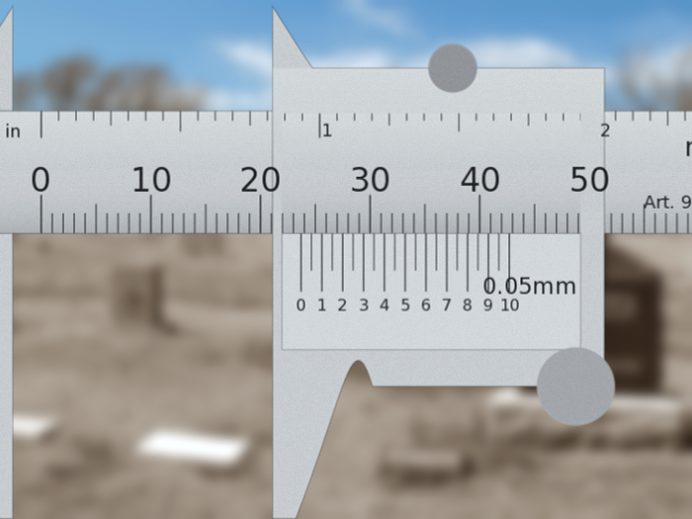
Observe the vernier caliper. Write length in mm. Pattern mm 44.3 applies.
mm 23.7
